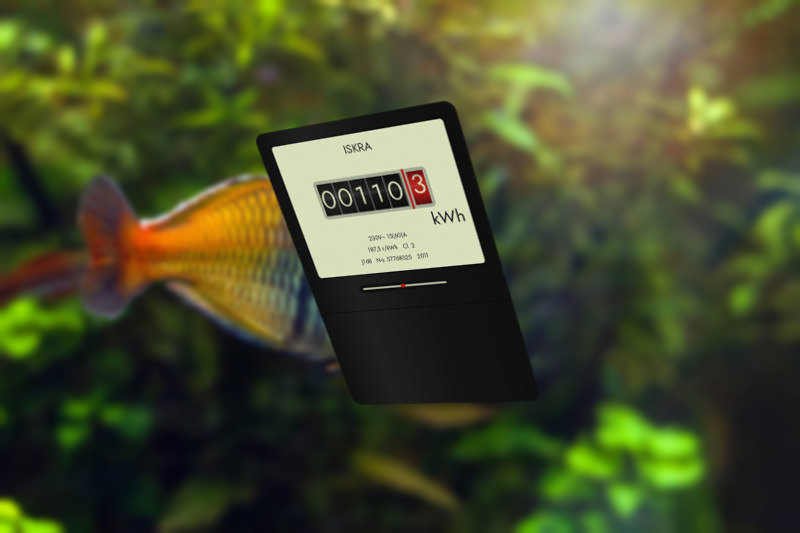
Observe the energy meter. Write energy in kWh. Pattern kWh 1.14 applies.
kWh 110.3
